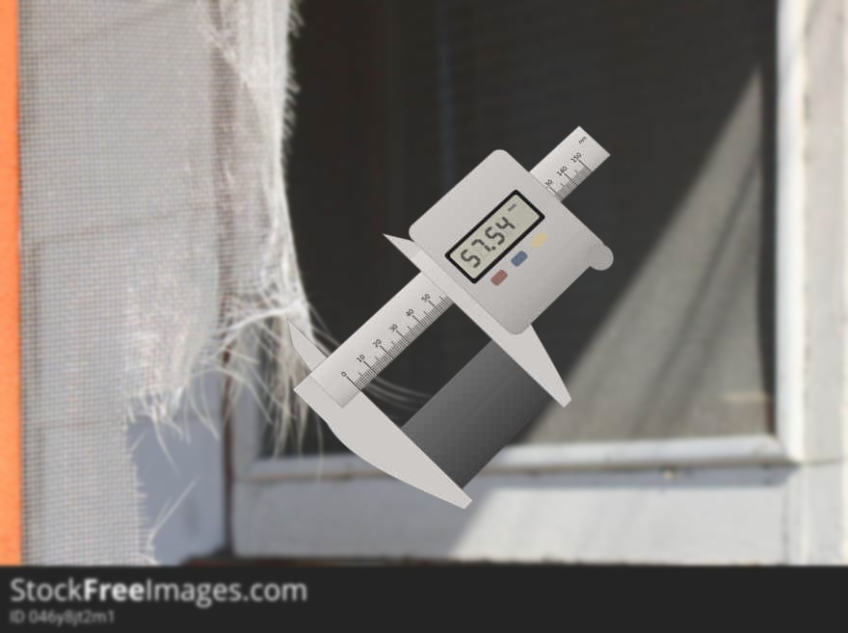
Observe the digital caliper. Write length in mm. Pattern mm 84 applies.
mm 57.54
